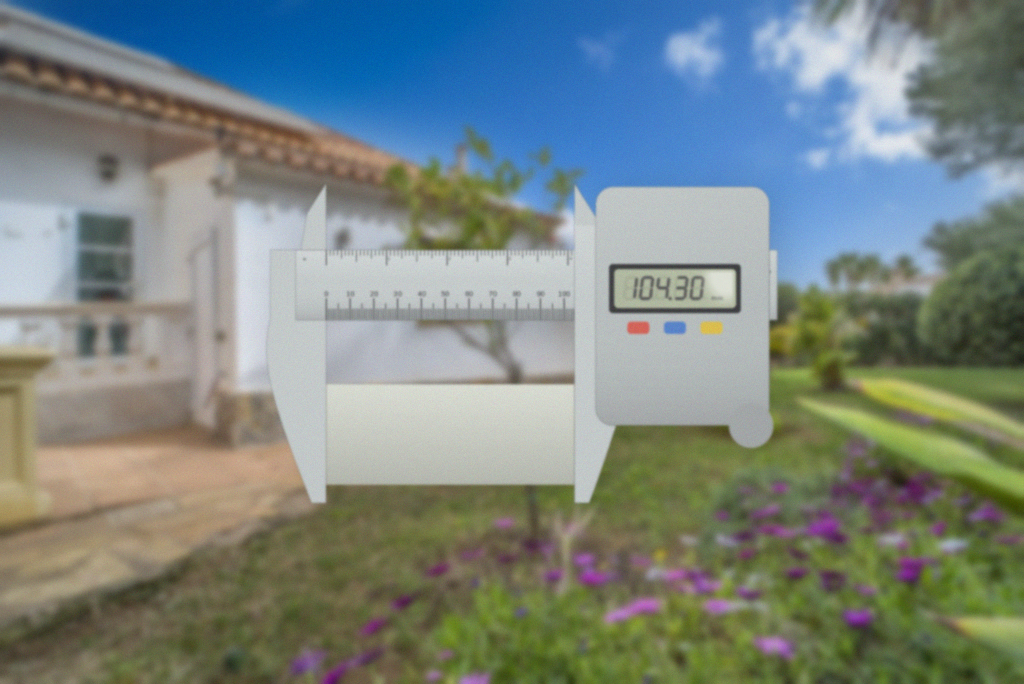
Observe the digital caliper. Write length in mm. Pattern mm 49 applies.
mm 104.30
